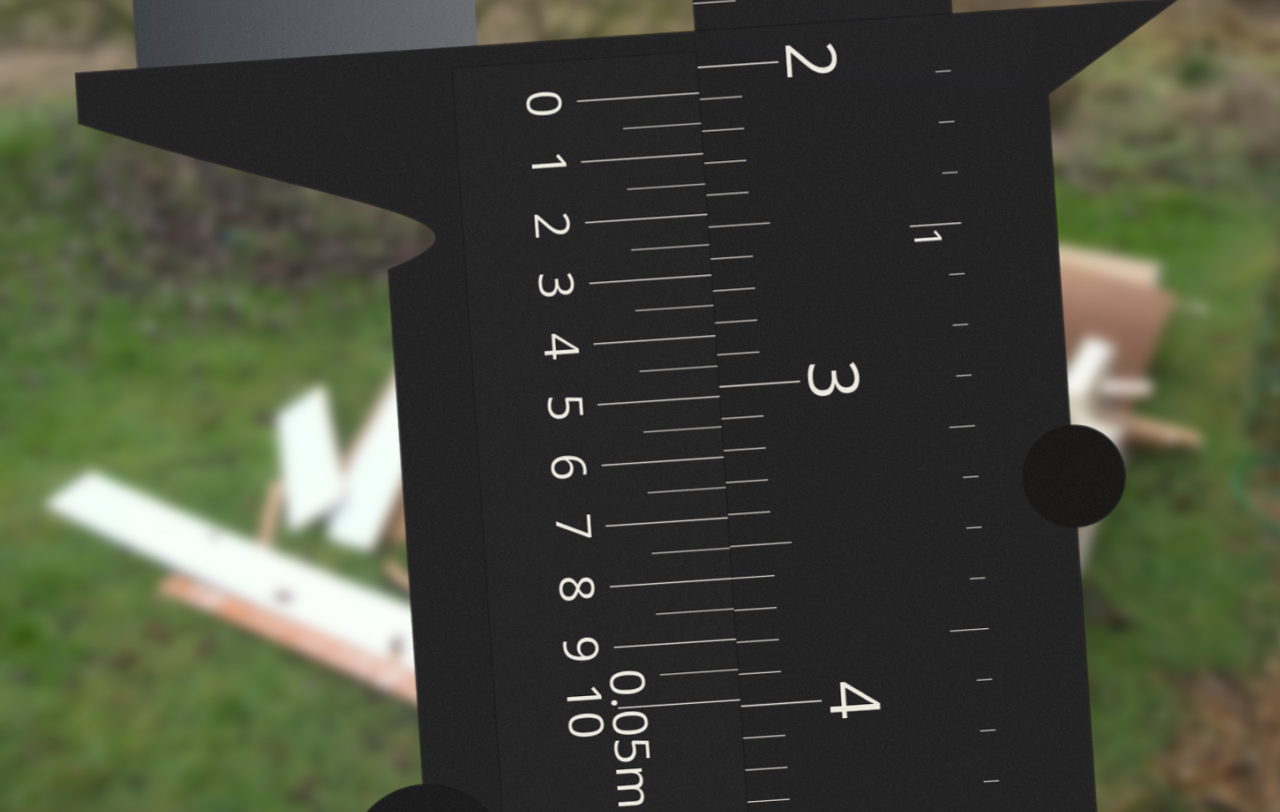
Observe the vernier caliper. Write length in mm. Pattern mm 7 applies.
mm 20.80
